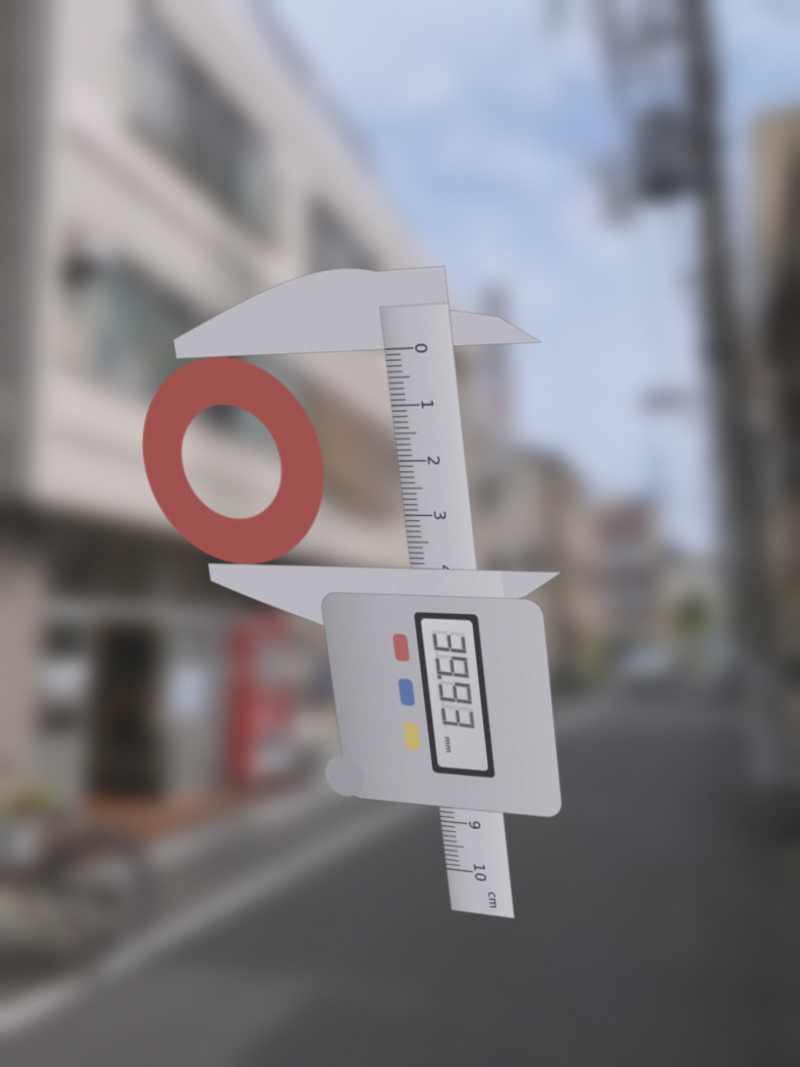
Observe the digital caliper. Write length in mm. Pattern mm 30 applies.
mm 39.93
